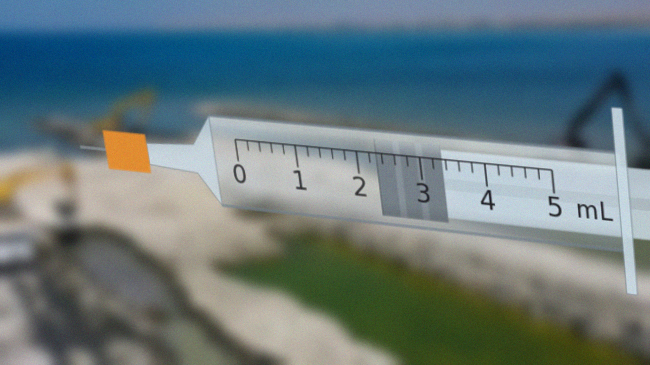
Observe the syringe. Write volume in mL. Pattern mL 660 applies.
mL 2.3
